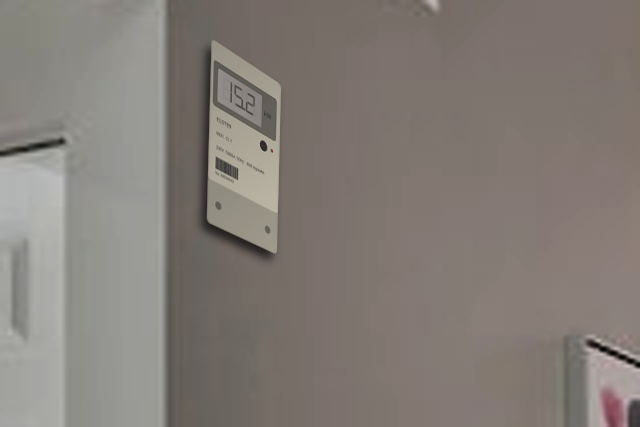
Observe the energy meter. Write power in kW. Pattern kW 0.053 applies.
kW 15.2
